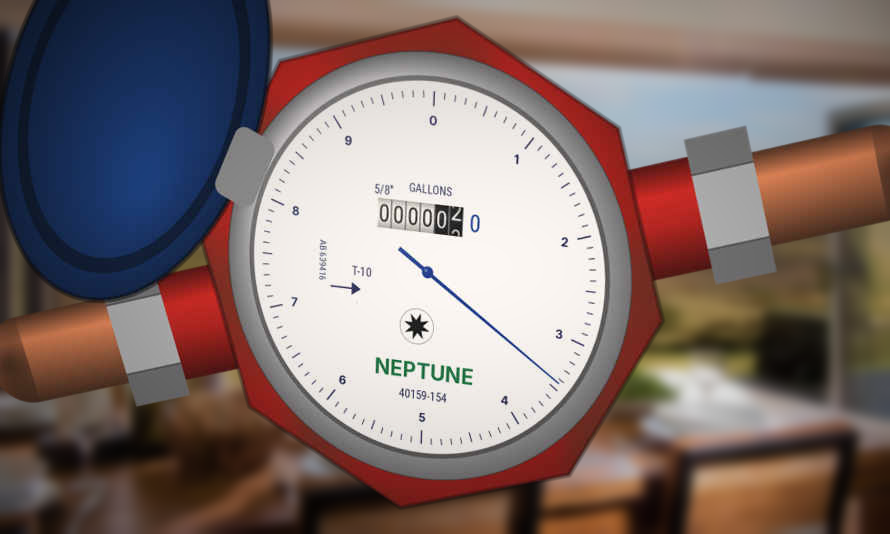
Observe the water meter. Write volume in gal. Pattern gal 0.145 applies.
gal 23.4
